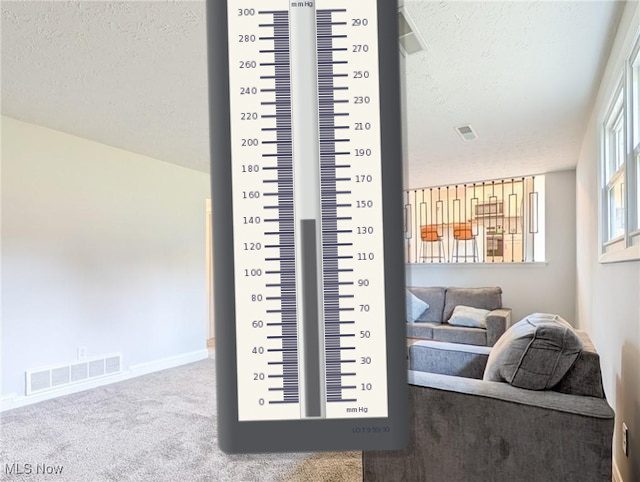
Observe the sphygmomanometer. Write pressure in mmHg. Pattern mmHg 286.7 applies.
mmHg 140
